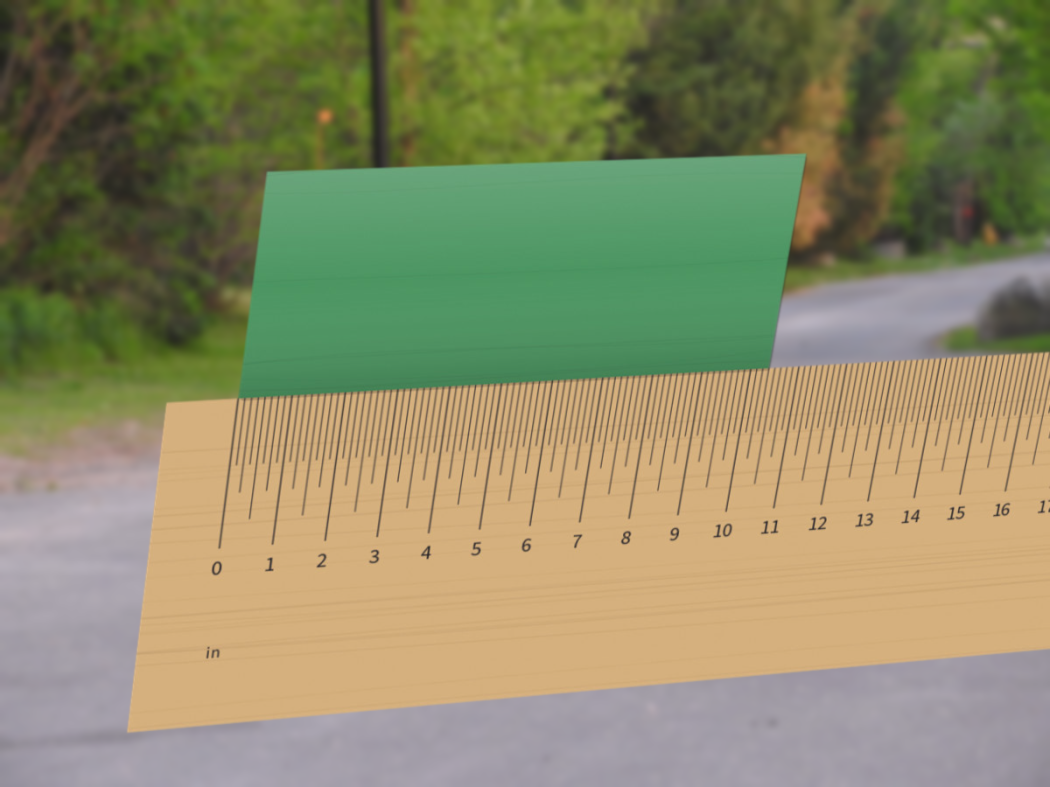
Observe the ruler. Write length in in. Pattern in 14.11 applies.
in 10.375
